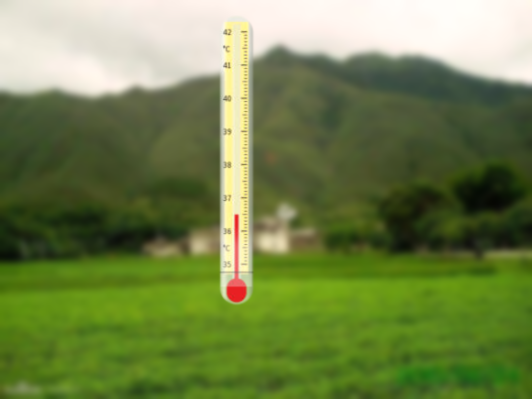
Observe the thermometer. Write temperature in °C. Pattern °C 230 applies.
°C 36.5
